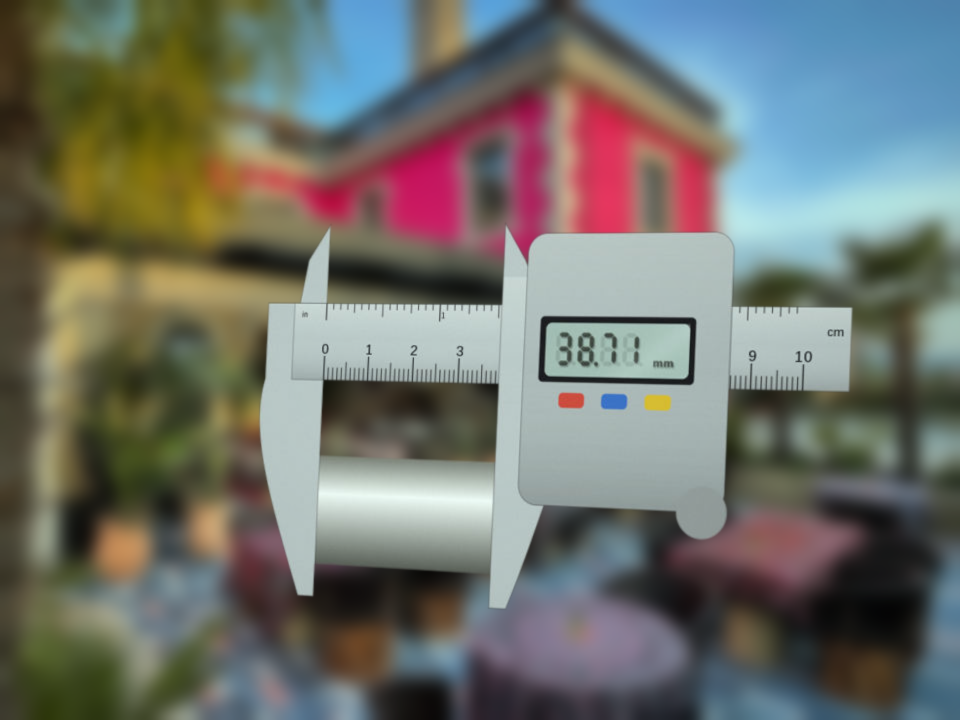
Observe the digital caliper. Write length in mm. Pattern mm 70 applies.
mm 38.71
